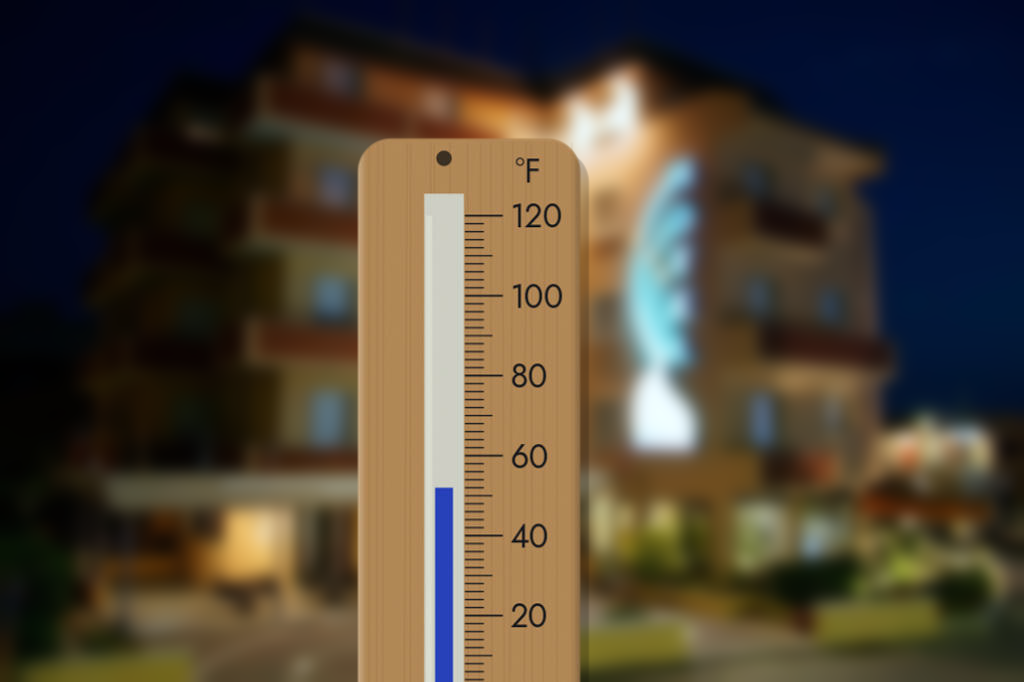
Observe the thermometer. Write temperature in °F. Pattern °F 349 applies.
°F 52
